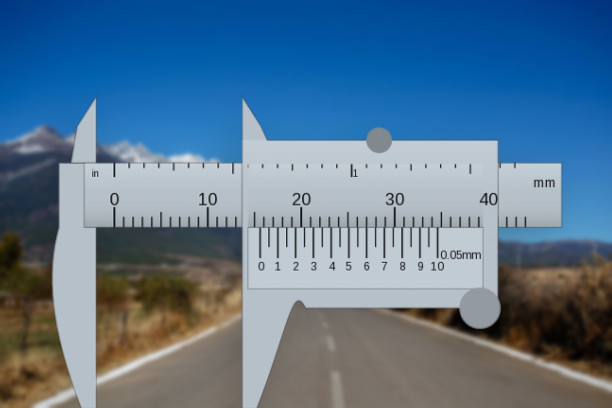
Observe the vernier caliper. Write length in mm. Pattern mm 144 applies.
mm 15.6
